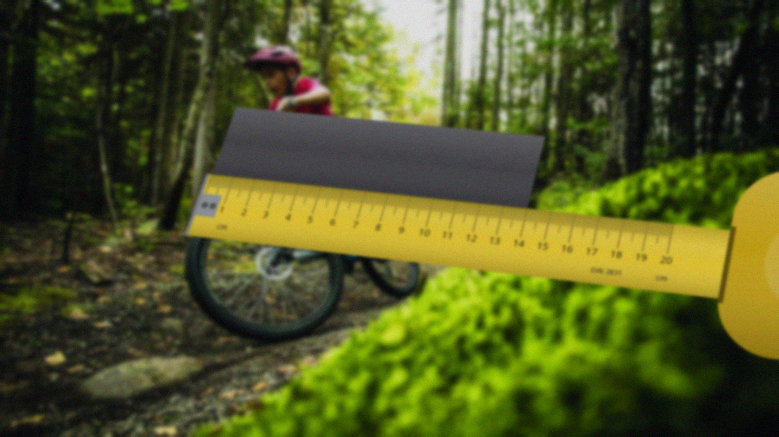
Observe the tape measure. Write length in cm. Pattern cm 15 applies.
cm 14
